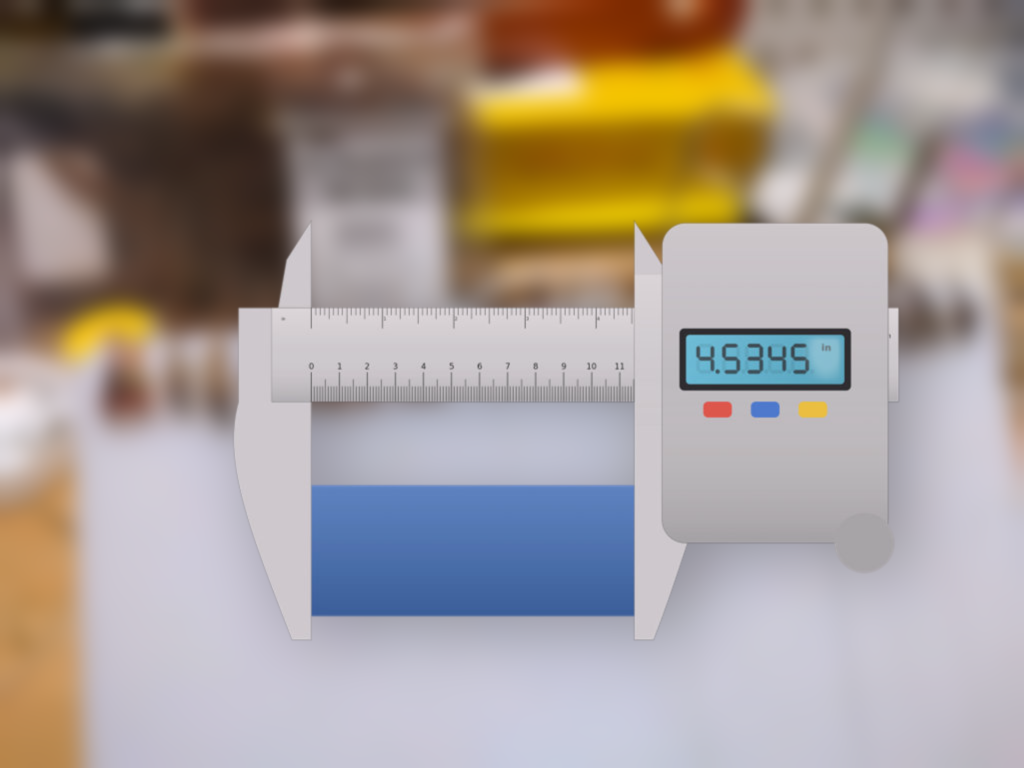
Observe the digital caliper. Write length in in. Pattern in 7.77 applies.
in 4.5345
